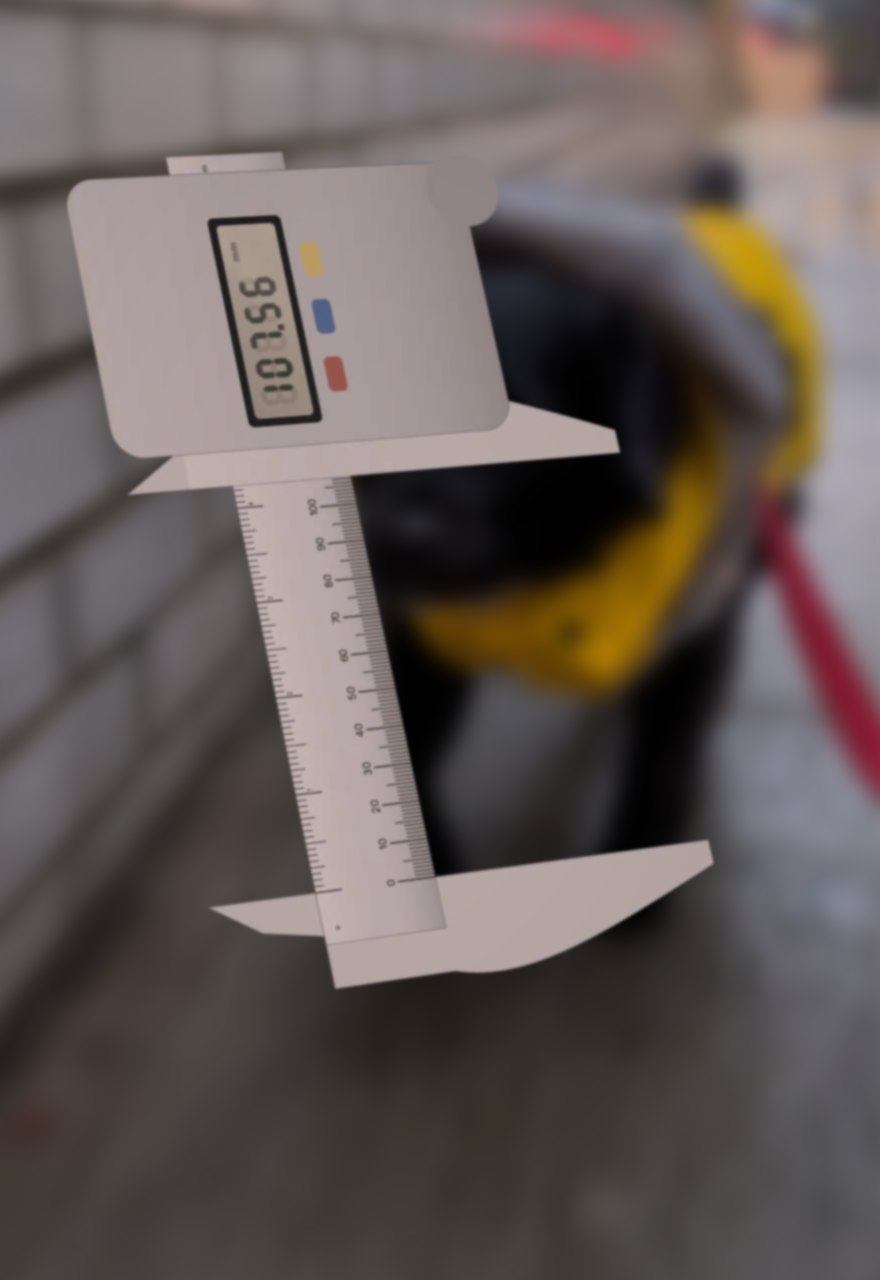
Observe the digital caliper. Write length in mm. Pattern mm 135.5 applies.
mm 107.56
